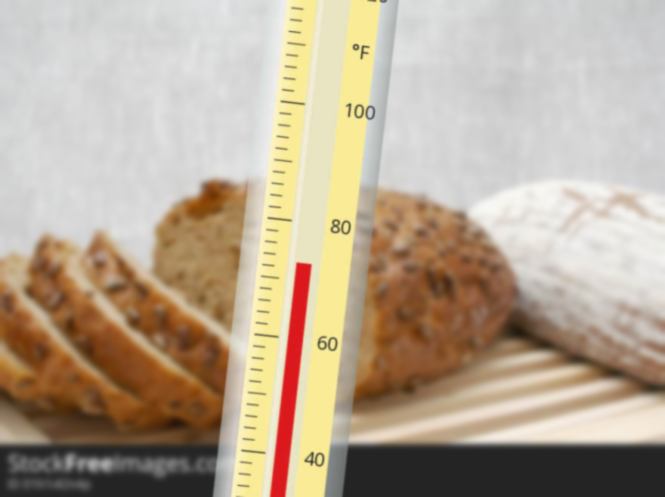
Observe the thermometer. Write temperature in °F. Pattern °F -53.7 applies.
°F 73
